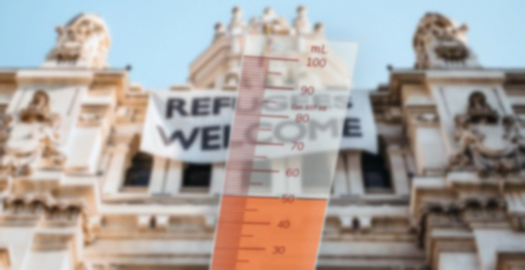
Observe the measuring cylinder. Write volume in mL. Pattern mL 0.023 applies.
mL 50
